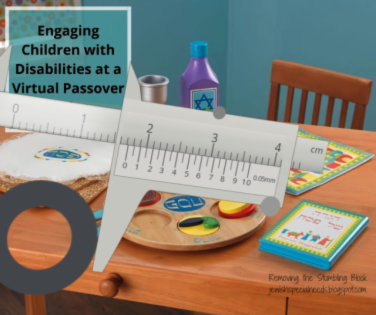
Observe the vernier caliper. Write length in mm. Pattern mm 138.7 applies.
mm 17.2
